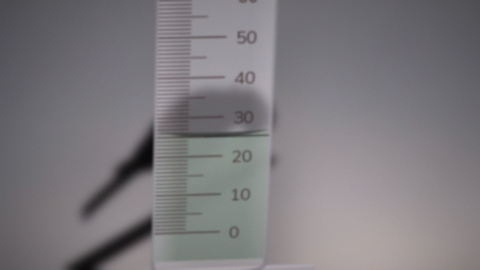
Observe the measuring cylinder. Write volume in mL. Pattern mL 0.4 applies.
mL 25
